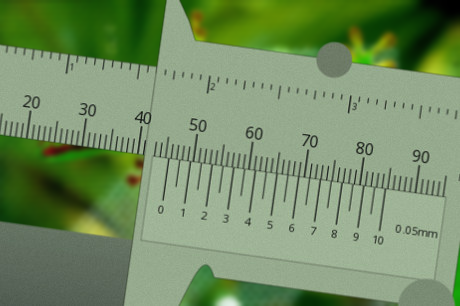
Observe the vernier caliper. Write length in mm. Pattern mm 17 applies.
mm 45.6
